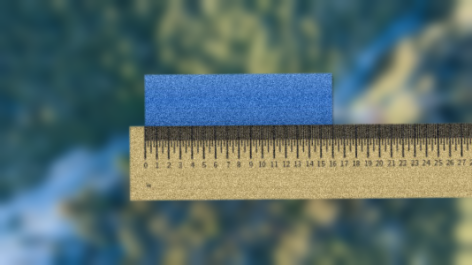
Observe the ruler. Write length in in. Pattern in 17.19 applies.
in 16
